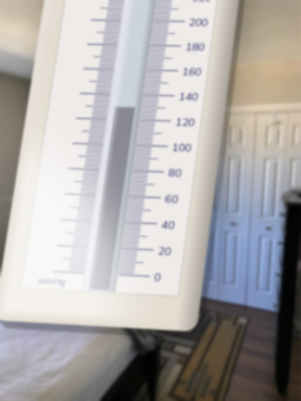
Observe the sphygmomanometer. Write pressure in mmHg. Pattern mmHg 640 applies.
mmHg 130
